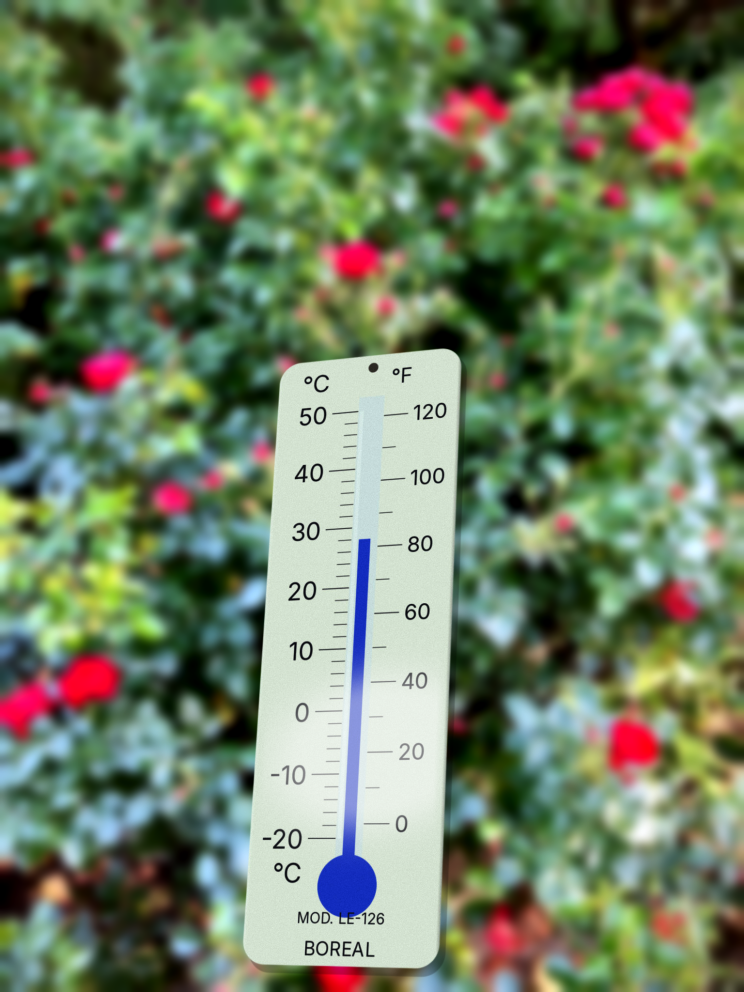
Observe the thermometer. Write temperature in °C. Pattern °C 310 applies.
°C 28
